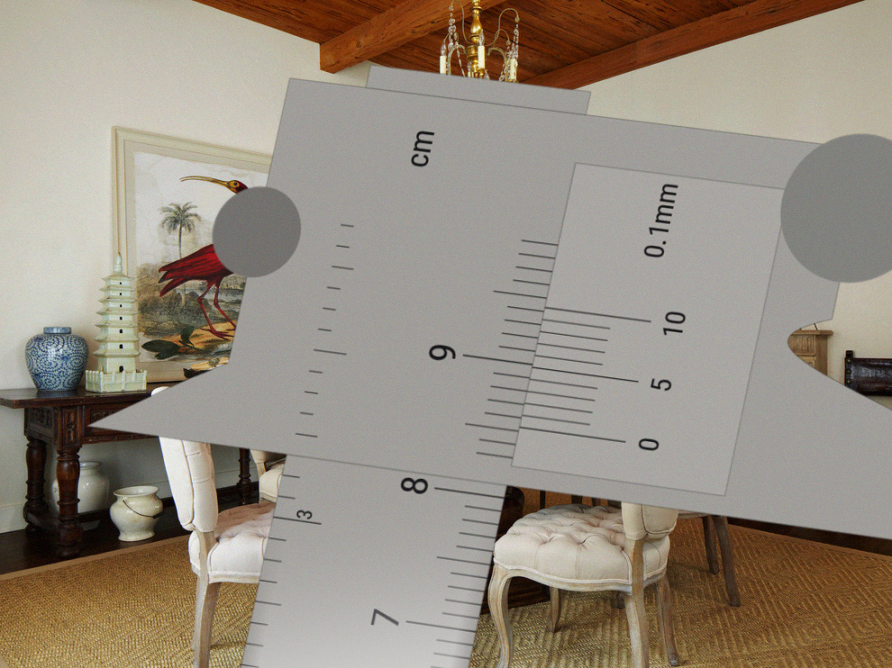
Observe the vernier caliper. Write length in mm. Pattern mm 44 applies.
mm 85.3
